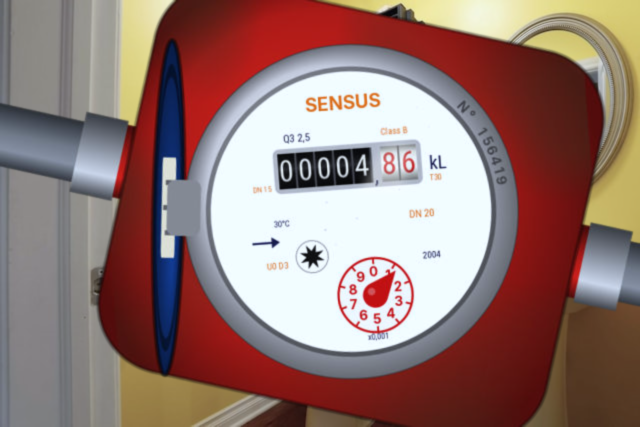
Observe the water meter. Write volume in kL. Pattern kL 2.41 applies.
kL 4.861
